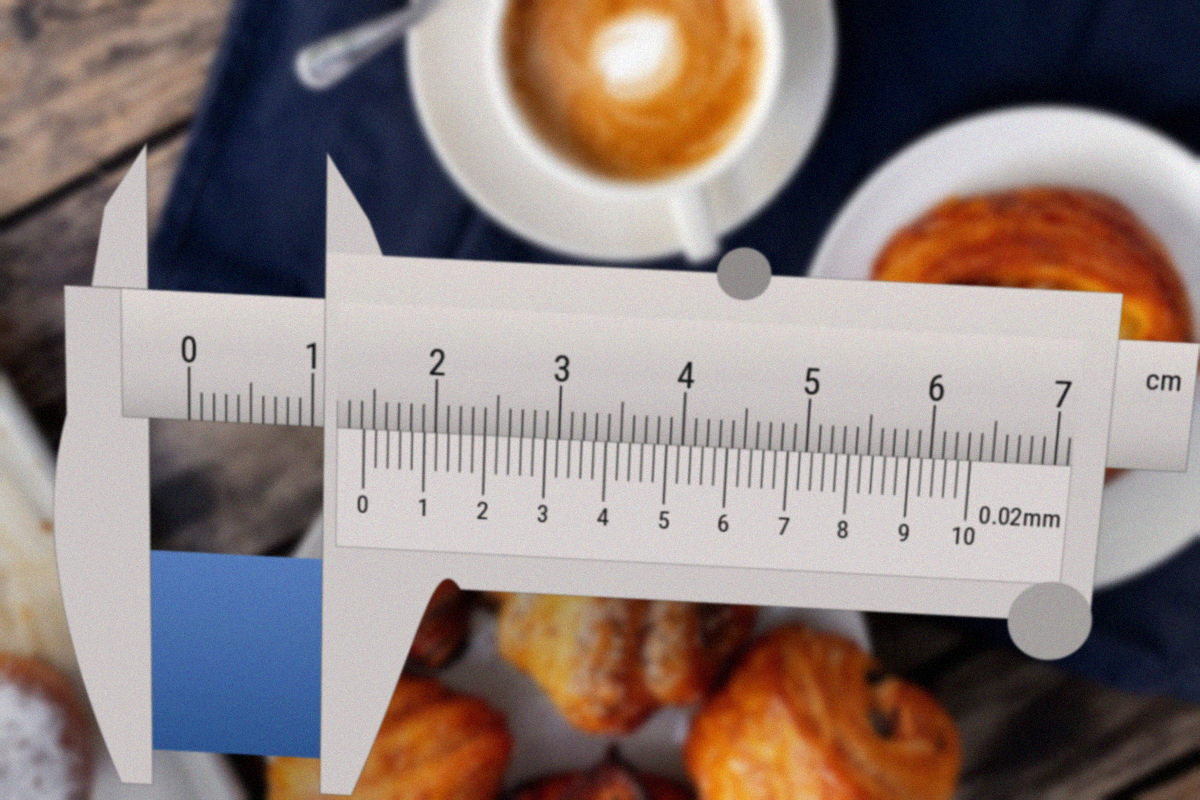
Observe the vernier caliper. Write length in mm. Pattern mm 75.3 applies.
mm 14.2
